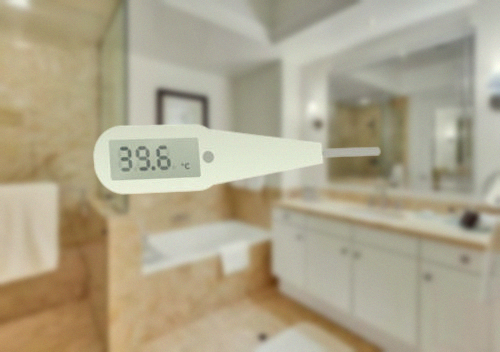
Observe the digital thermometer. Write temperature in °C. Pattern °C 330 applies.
°C 39.6
